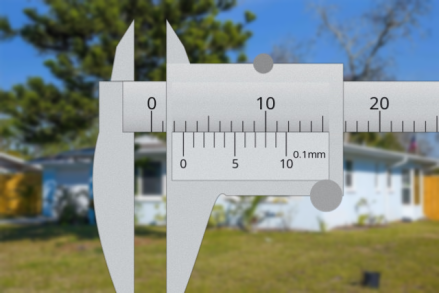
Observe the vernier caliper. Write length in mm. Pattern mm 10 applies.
mm 2.8
